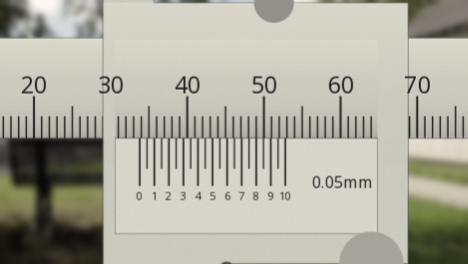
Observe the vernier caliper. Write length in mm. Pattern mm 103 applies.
mm 33.8
